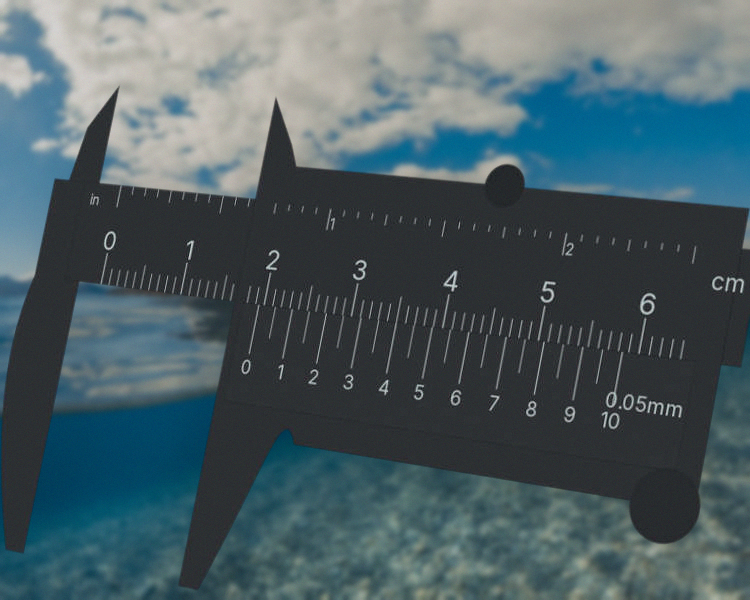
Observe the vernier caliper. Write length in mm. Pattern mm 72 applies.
mm 19.4
